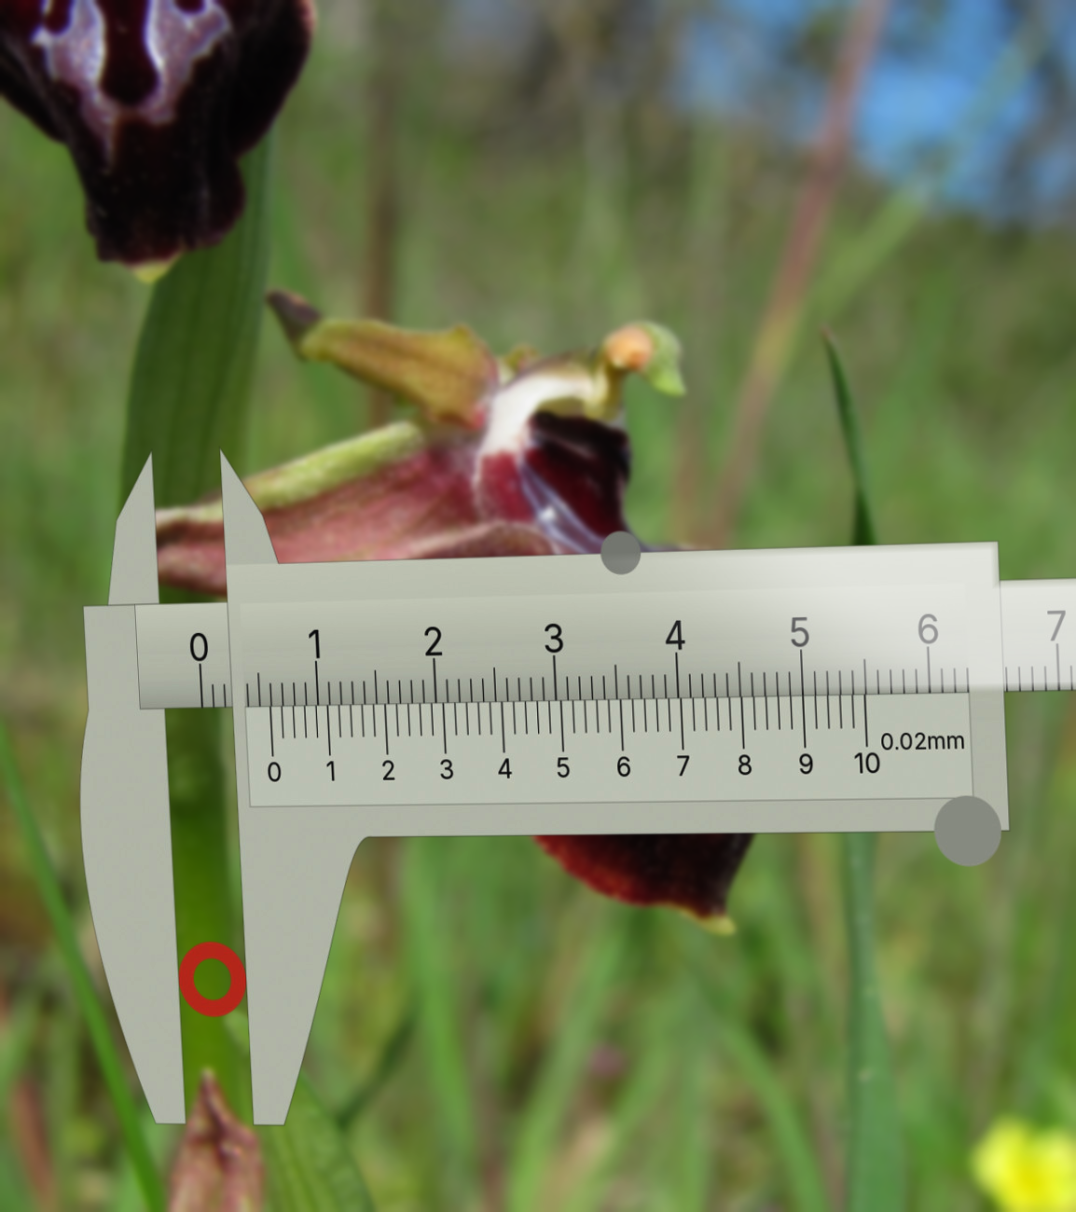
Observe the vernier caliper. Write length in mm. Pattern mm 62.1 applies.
mm 5.9
